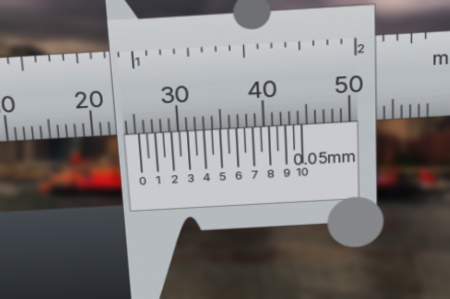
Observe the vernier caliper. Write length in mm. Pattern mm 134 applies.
mm 25.4
